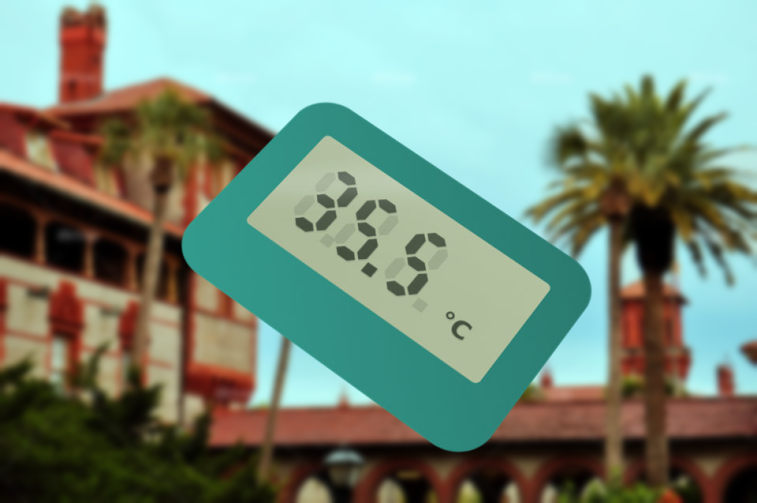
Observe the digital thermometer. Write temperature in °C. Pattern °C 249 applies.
°C 35.5
